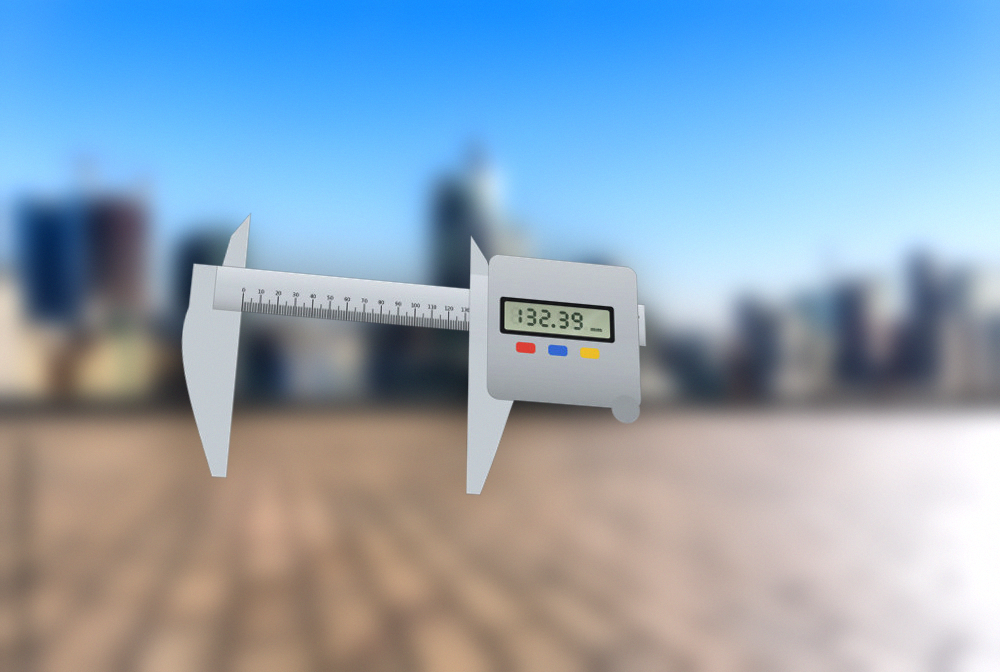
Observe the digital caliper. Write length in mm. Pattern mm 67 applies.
mm 132.39
